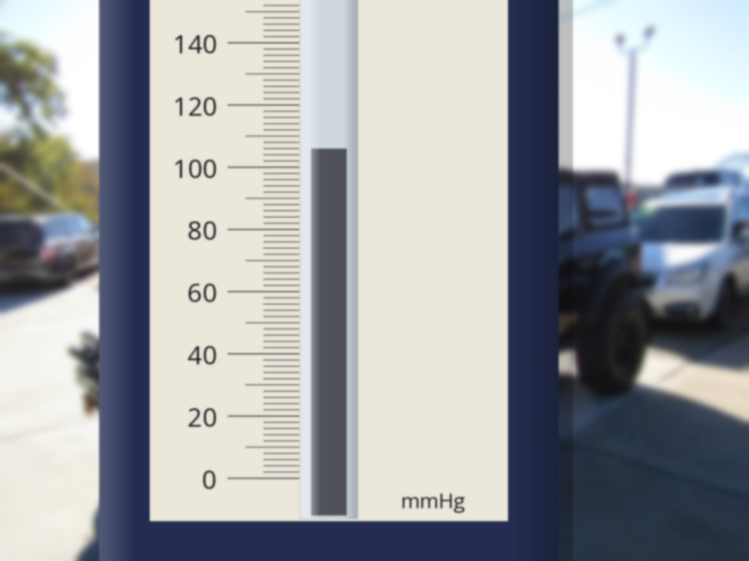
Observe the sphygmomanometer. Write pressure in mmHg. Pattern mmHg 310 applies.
mmHg 106
